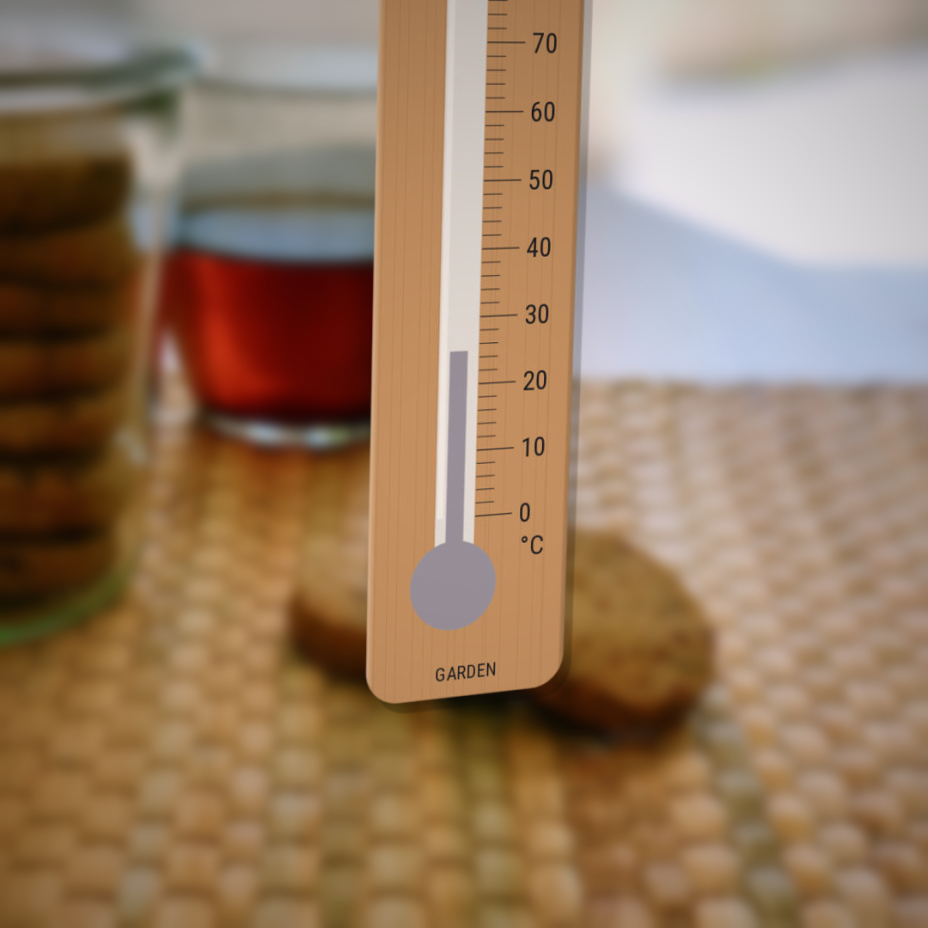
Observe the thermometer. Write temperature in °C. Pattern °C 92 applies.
°C 25
